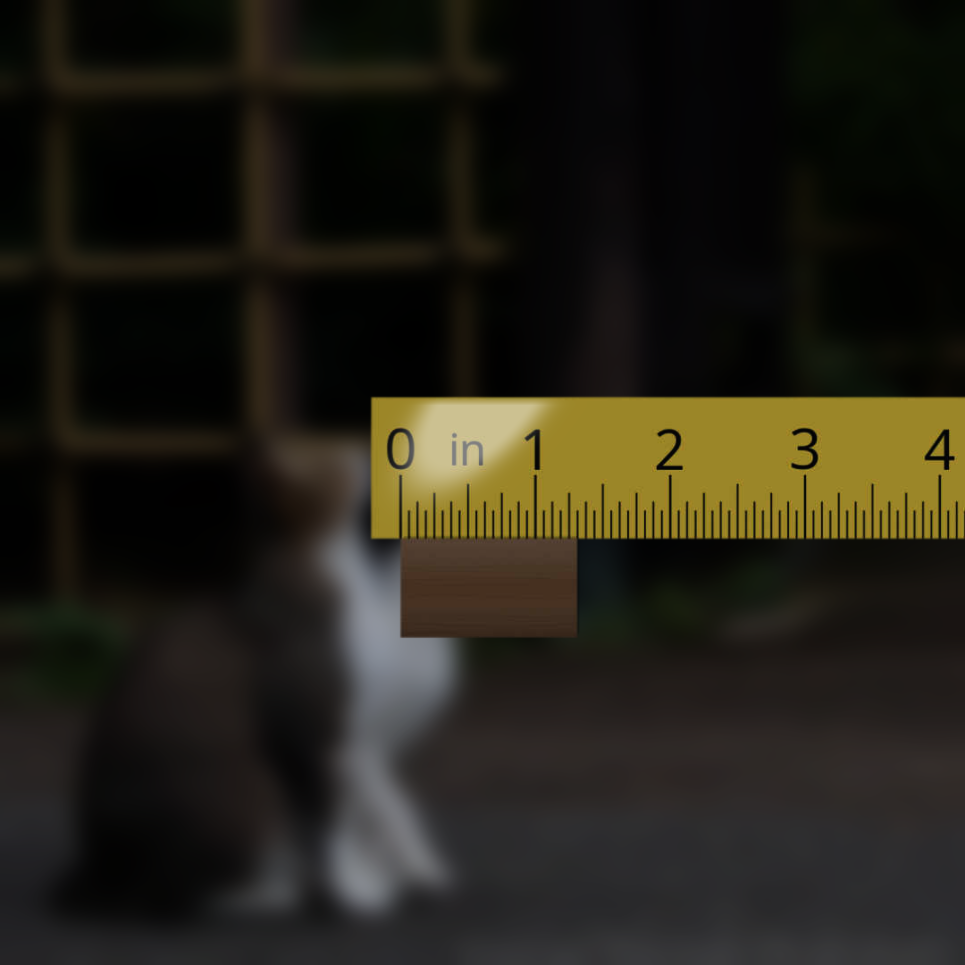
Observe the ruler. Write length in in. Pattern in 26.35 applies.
in 1.3125
